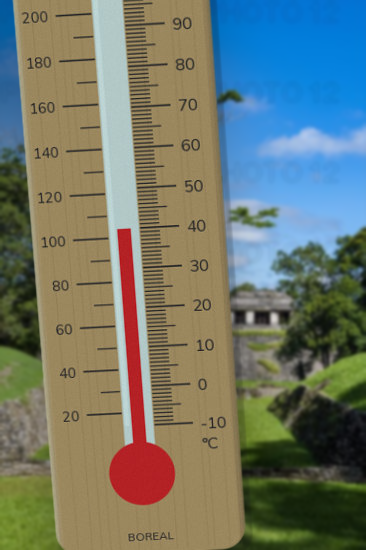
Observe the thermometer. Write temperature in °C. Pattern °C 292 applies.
°C 40
